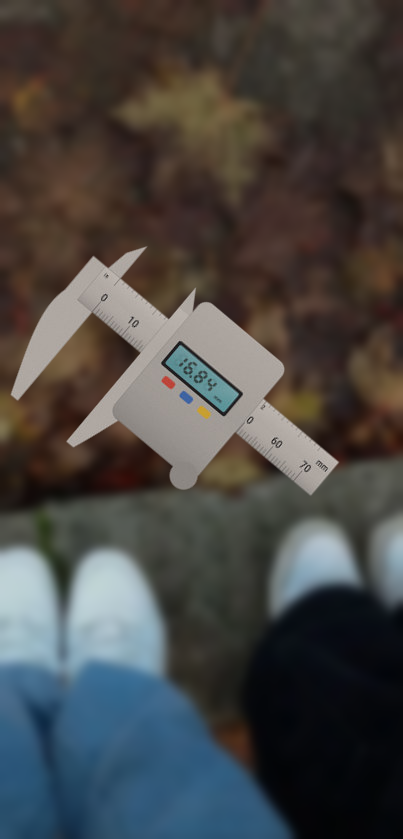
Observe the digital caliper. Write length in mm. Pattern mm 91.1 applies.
mm 16.84
